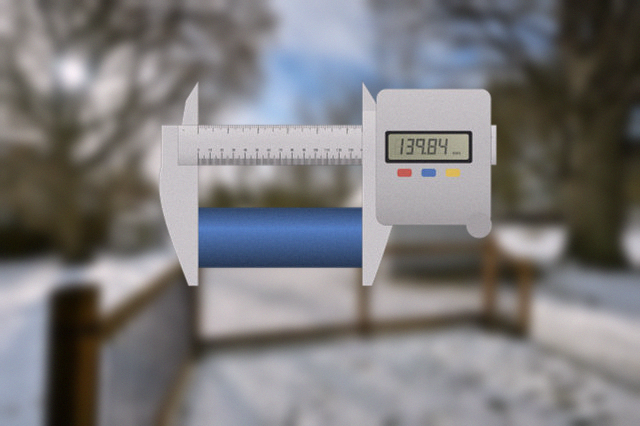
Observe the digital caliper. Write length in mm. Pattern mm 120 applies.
mm 139.84
